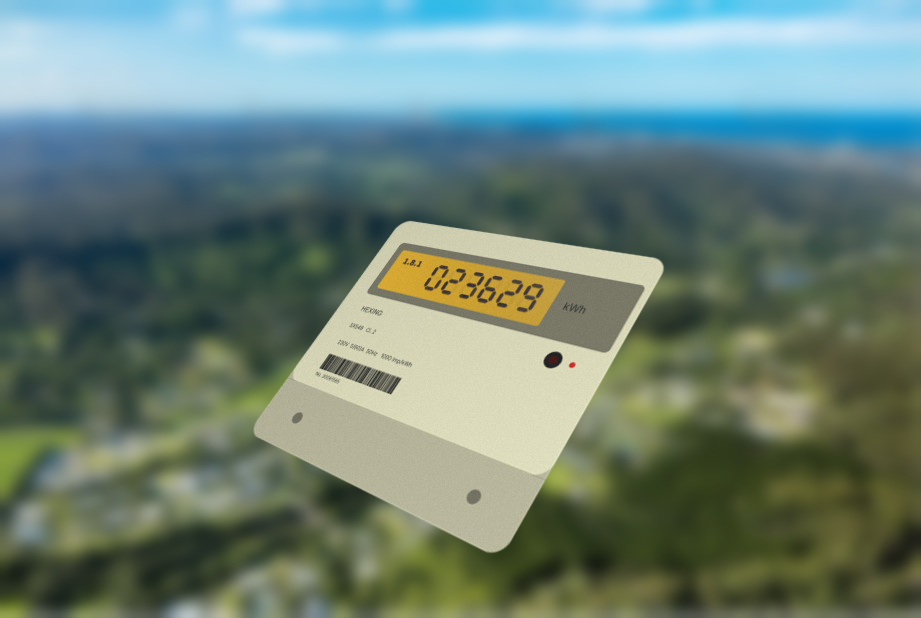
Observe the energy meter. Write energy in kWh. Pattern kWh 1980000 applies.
kWh 23629
